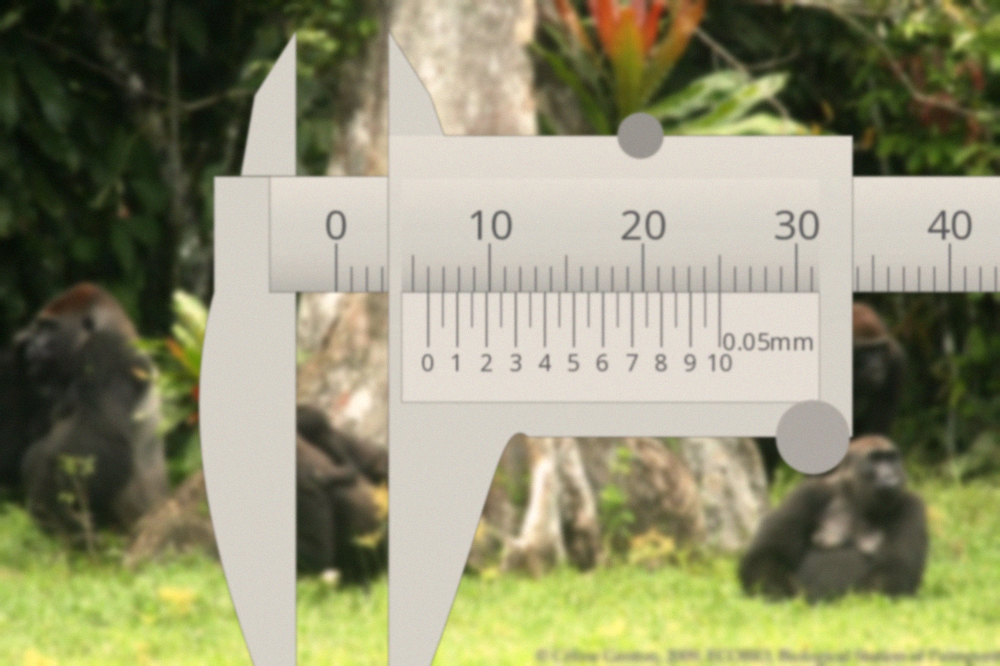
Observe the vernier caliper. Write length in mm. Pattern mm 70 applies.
mm 6.0
